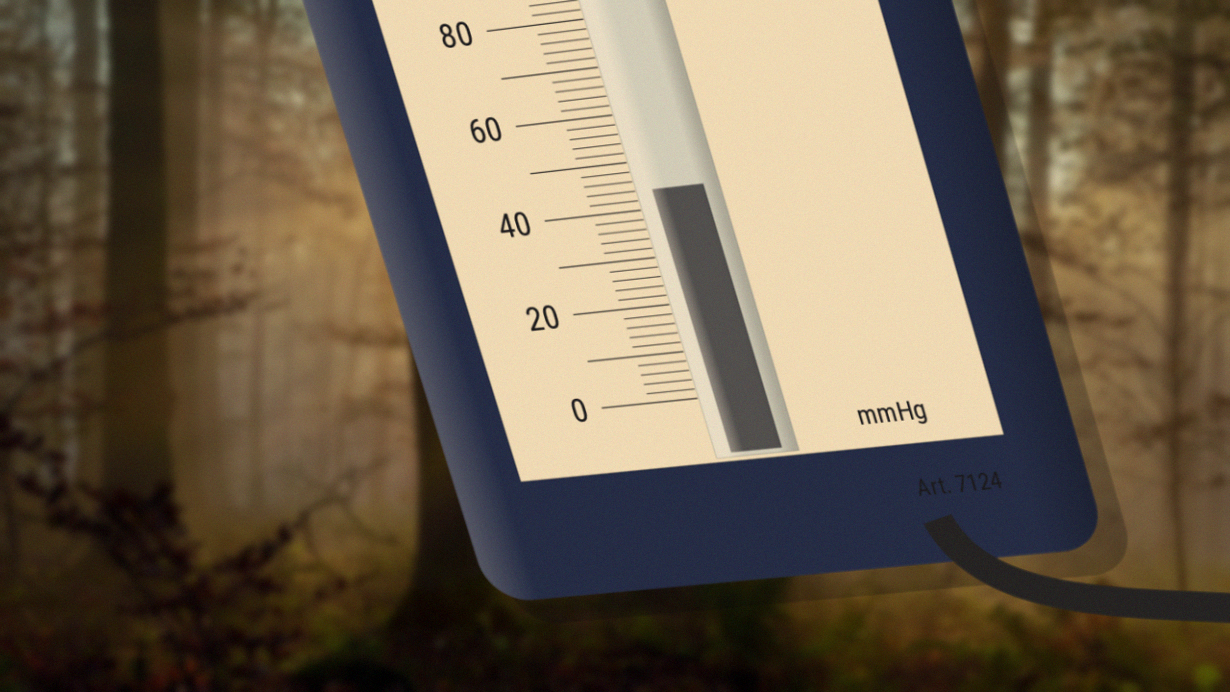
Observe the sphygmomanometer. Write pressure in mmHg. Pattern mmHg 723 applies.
mmHg 44
